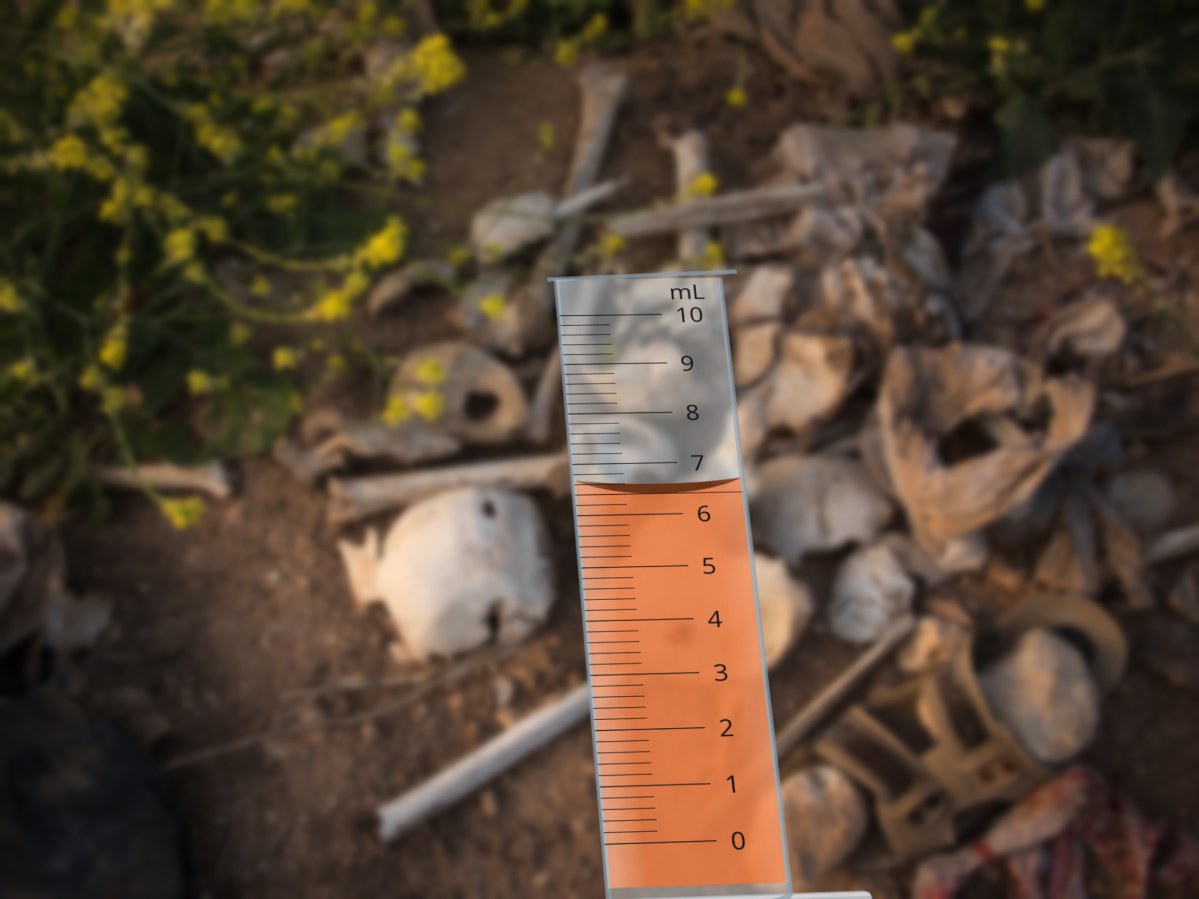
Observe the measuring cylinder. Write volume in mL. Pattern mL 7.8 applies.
mL 6.4
